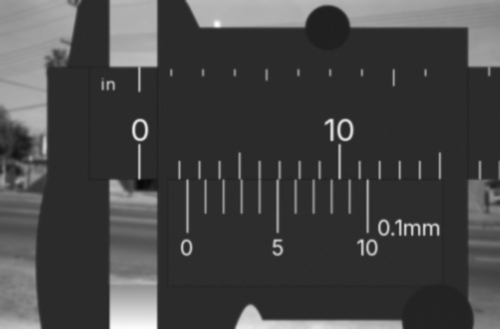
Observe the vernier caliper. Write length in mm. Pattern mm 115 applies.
mm 2.4
